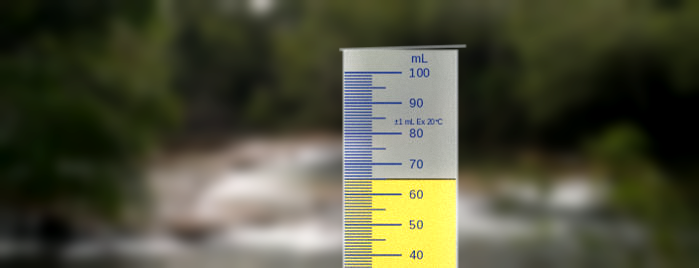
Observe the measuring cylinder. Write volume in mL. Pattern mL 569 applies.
mL 65
